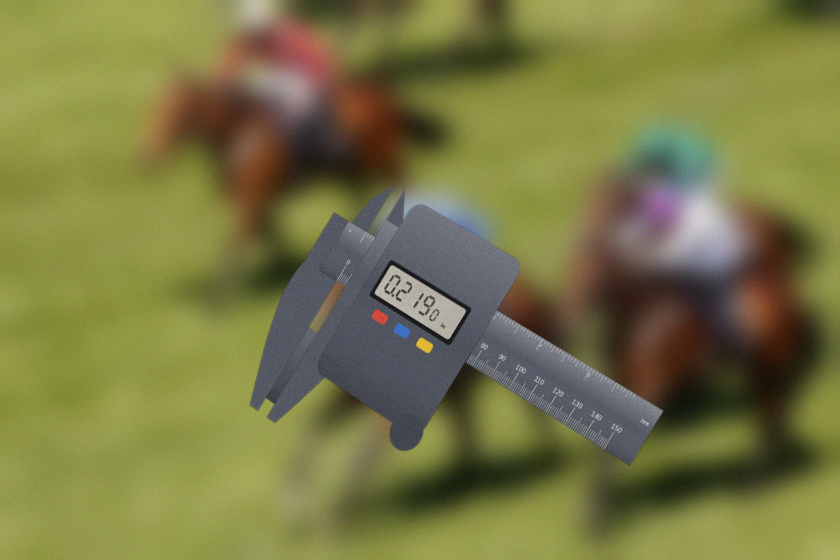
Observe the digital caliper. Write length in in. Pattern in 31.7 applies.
in 0.2190
